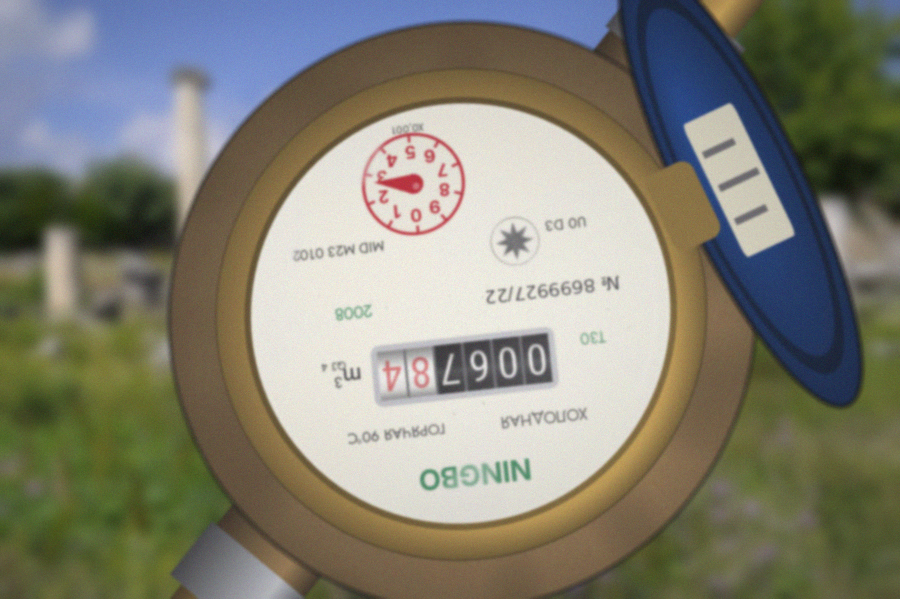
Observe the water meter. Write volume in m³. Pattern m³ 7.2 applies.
m³ 67.842
